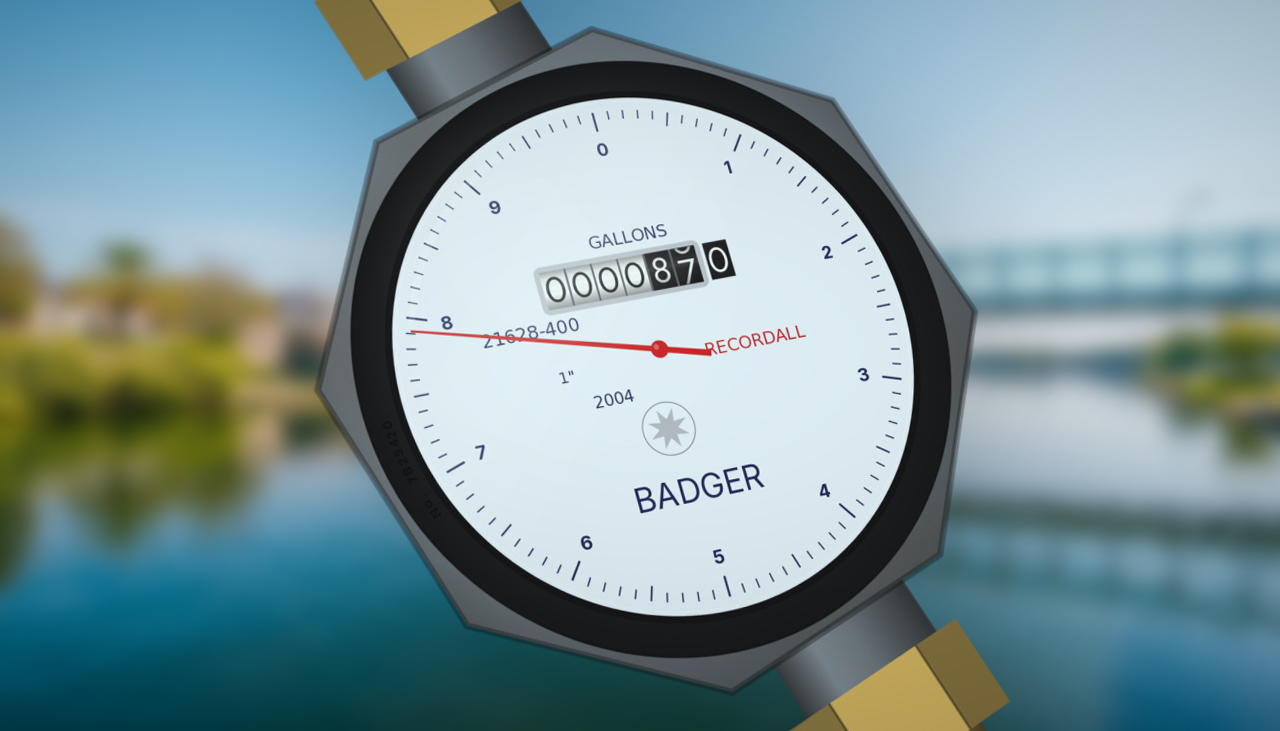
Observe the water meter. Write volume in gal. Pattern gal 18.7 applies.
gal 867.9
